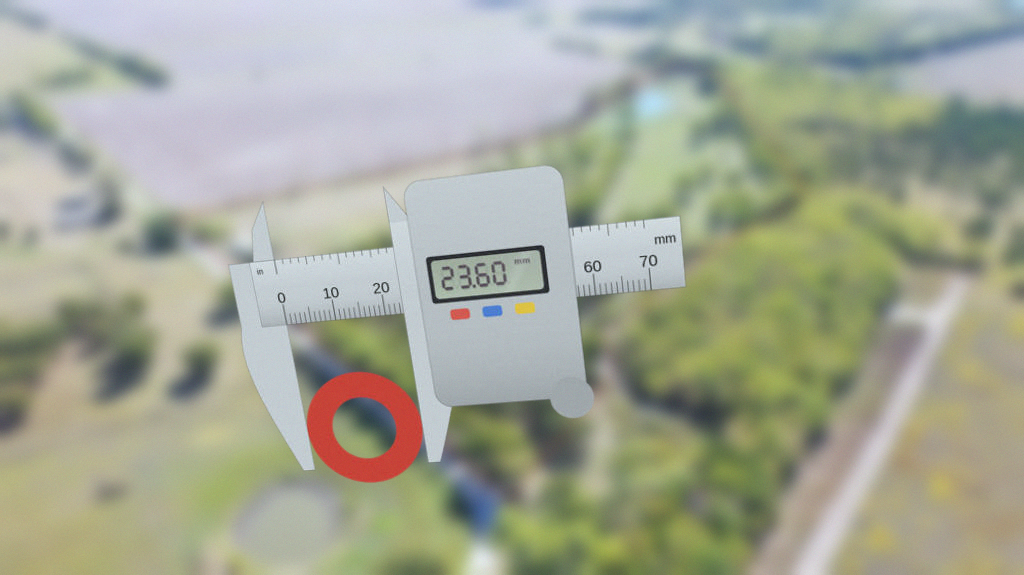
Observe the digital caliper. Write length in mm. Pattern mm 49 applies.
mm 23.60
